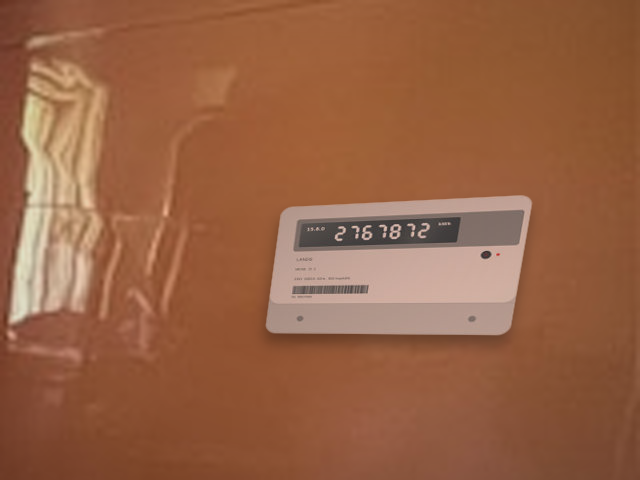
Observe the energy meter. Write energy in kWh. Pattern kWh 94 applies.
kWh 2767872
